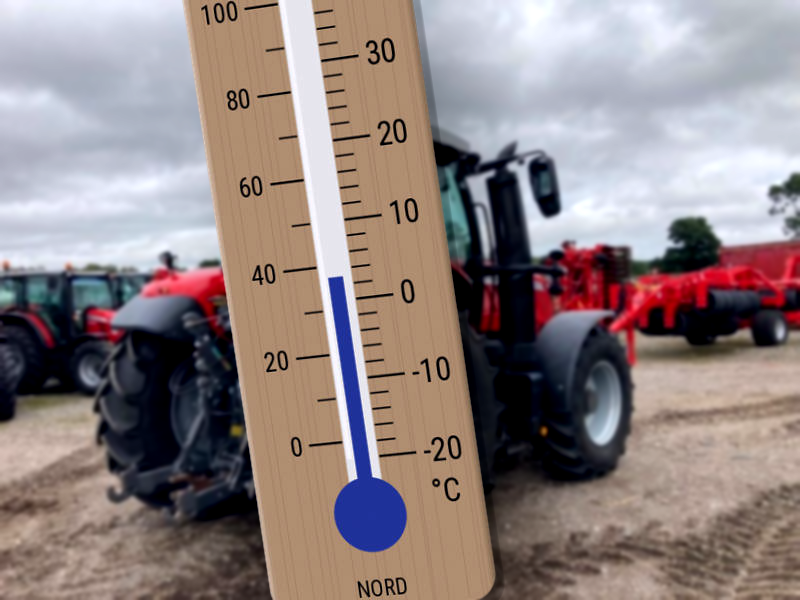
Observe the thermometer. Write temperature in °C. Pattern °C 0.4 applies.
°C 3
